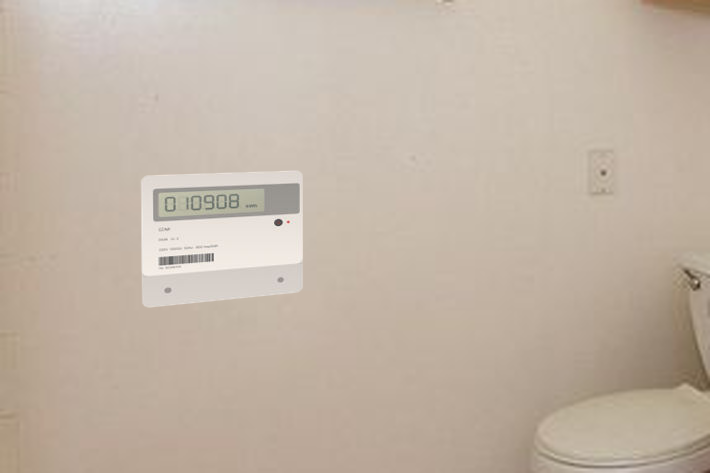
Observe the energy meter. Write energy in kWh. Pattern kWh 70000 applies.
kWh 10908
